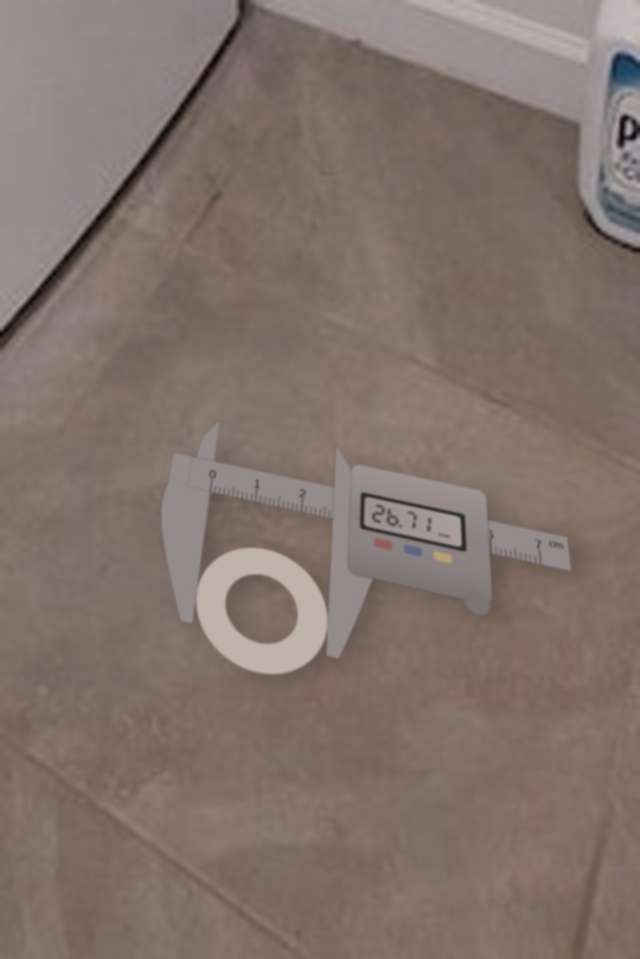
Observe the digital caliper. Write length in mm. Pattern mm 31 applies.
mm 26.71
